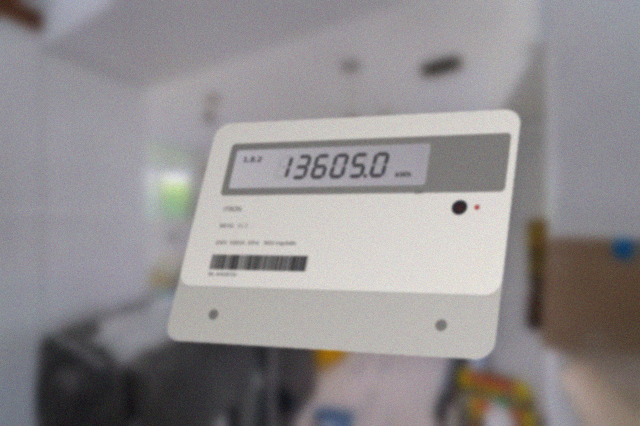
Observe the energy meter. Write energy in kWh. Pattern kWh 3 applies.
kWh 13605.0
